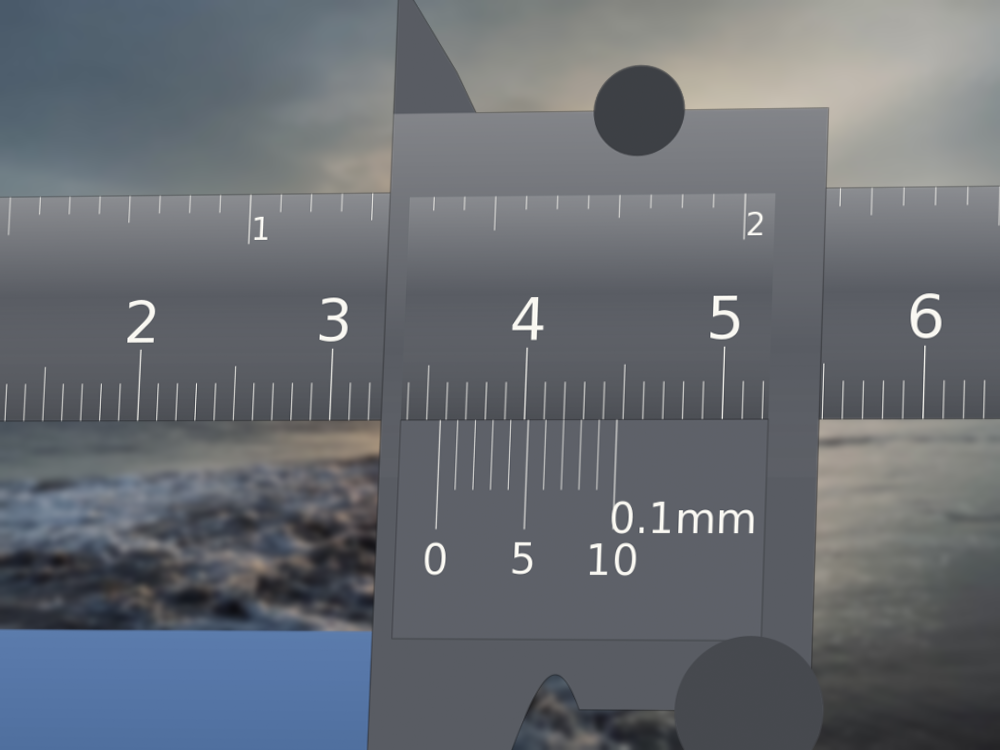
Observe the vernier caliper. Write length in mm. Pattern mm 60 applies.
mm 35.7
